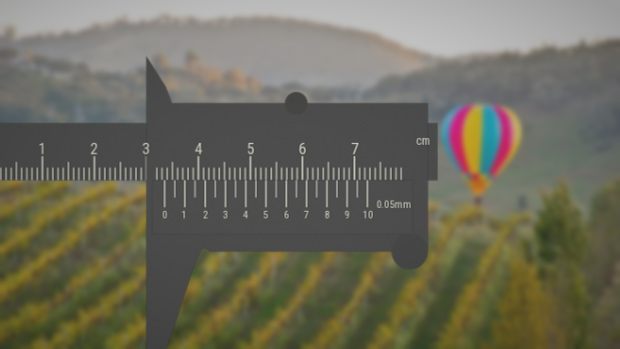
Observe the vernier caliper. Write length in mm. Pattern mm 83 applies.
mm 33.5
